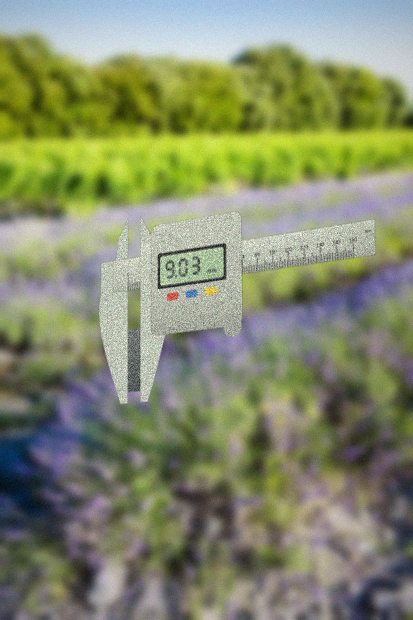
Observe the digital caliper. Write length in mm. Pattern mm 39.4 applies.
mm 9.03
